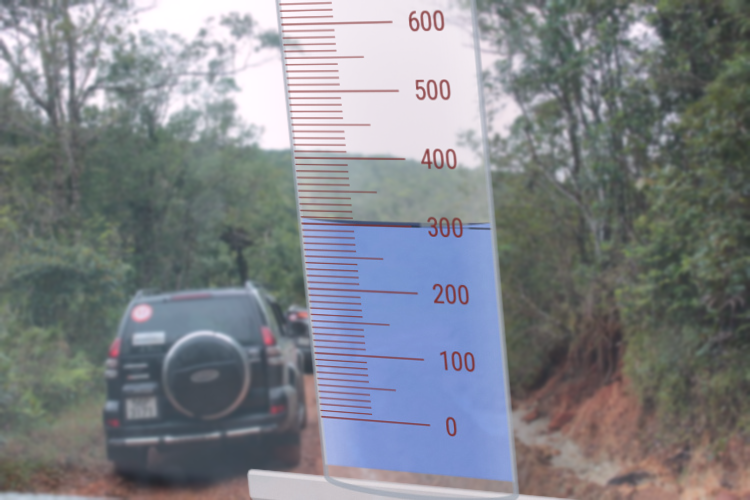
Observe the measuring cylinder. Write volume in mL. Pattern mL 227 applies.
mL 300
